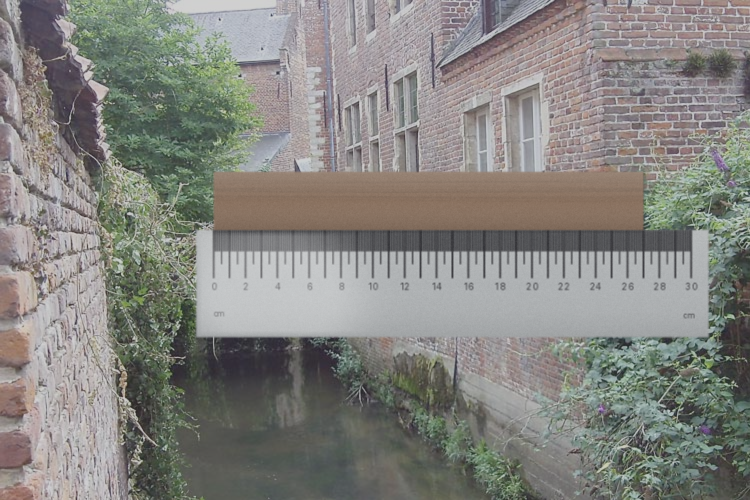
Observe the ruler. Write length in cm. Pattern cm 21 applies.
cm 27
